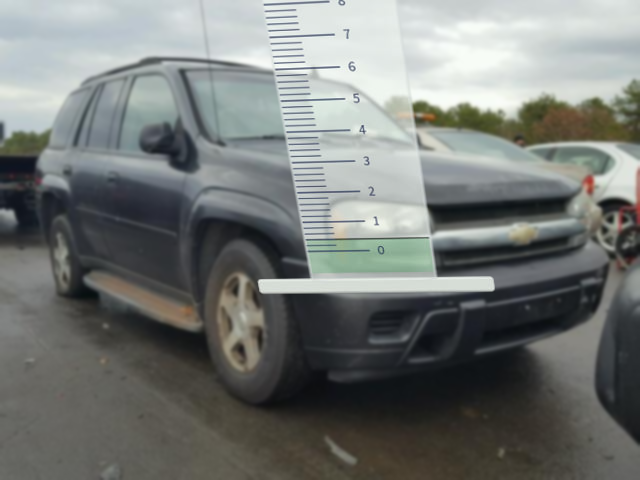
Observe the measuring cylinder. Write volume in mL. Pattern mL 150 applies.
mL 0.4
